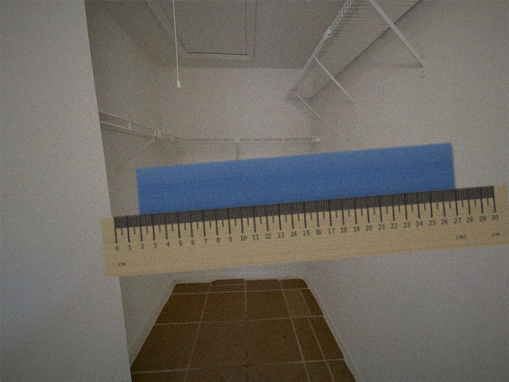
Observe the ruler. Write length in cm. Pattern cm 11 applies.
cm 25
